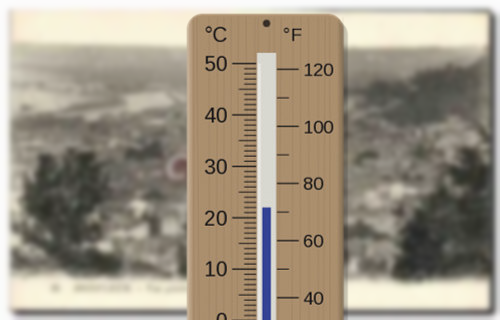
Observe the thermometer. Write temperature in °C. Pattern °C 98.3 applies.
°C 22
